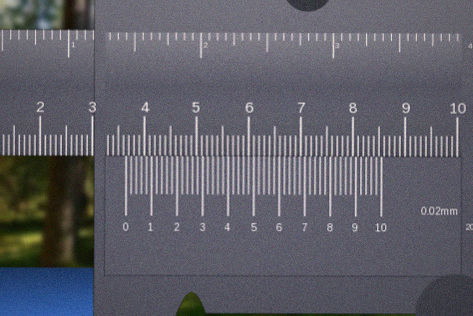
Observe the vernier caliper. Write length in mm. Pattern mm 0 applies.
mm 36.5
